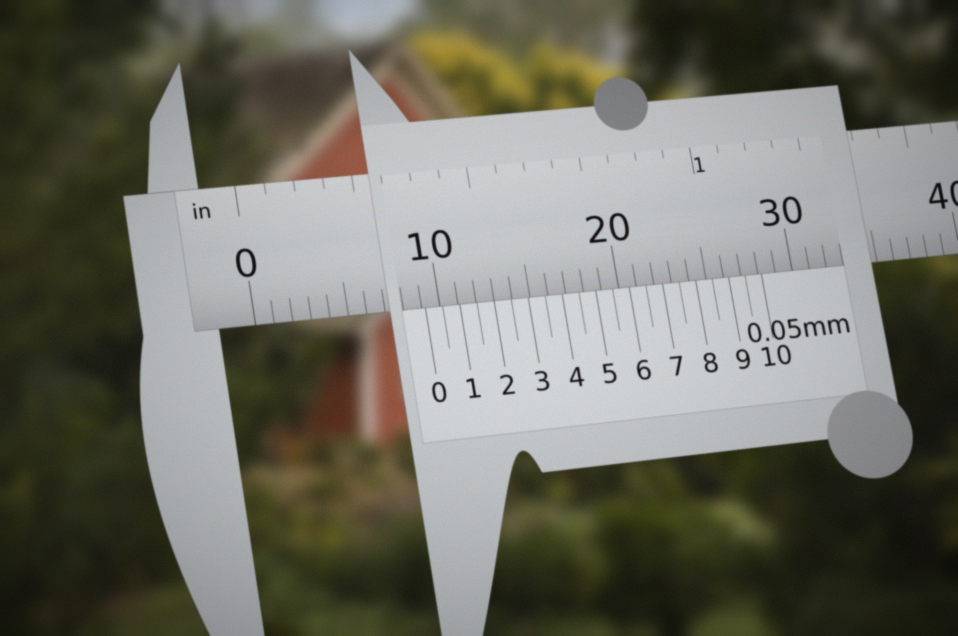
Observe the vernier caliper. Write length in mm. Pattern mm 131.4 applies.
mm 9.2
